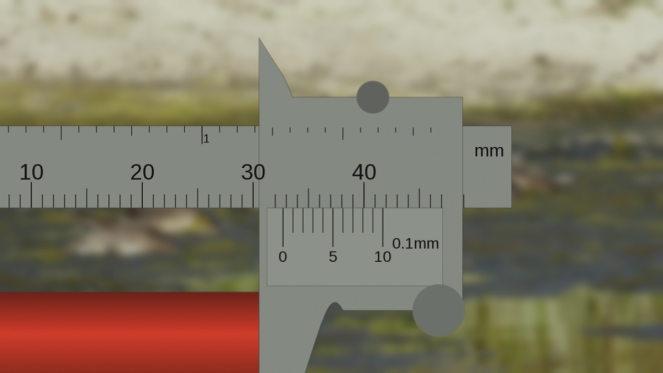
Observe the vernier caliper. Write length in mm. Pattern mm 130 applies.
mm 32.7
